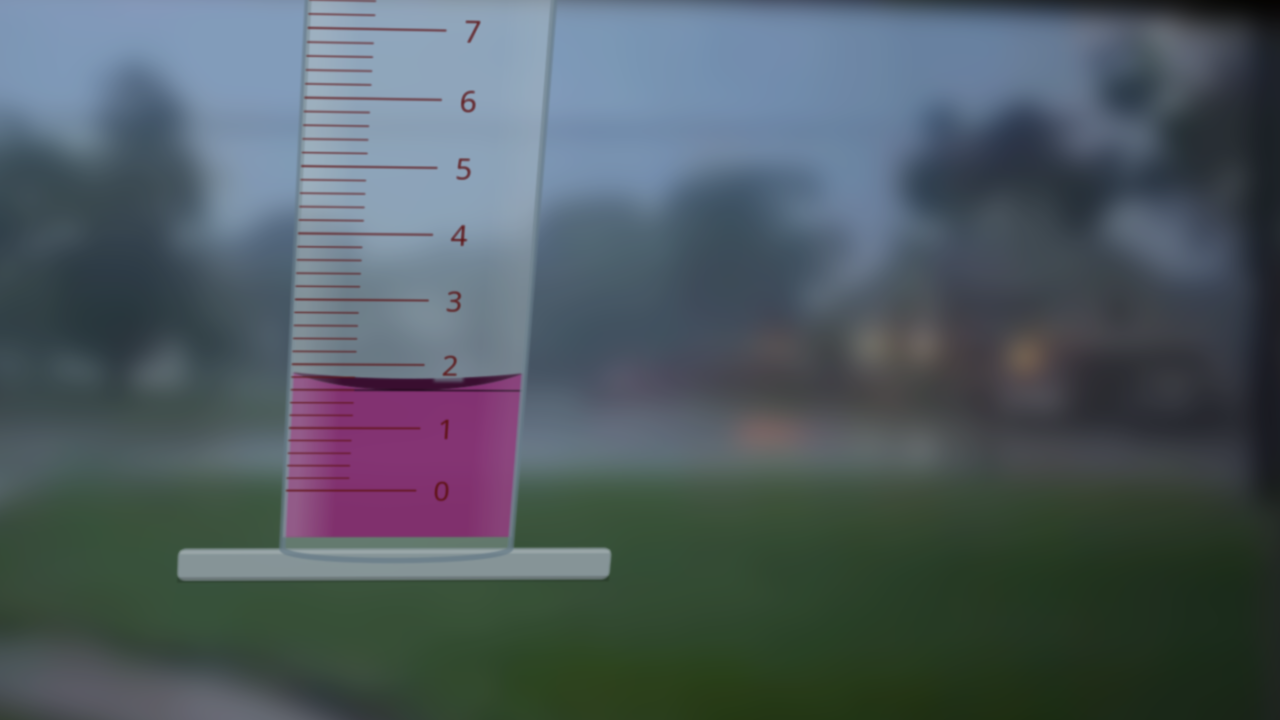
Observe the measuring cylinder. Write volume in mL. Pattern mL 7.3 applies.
mL 1.6
